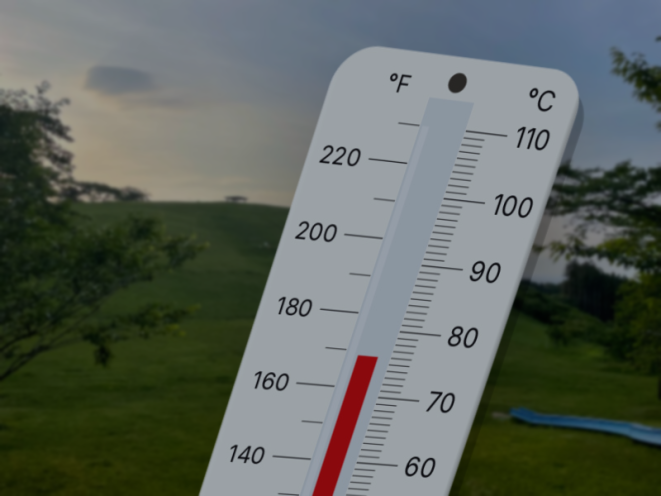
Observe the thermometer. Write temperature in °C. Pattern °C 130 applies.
°C 76
